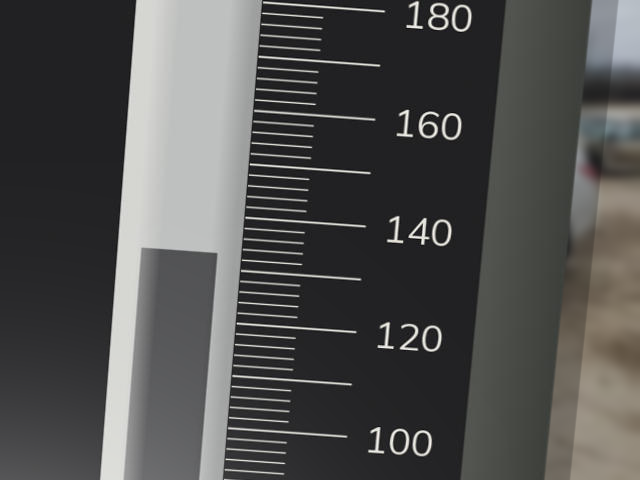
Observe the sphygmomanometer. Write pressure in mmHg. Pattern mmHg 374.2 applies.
mmHg 133
